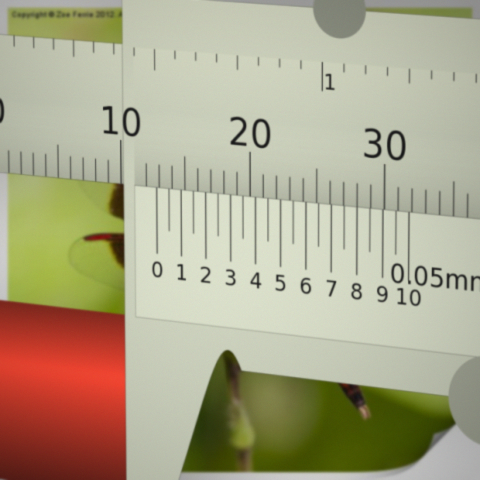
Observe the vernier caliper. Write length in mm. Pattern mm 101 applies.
mm 12.8
